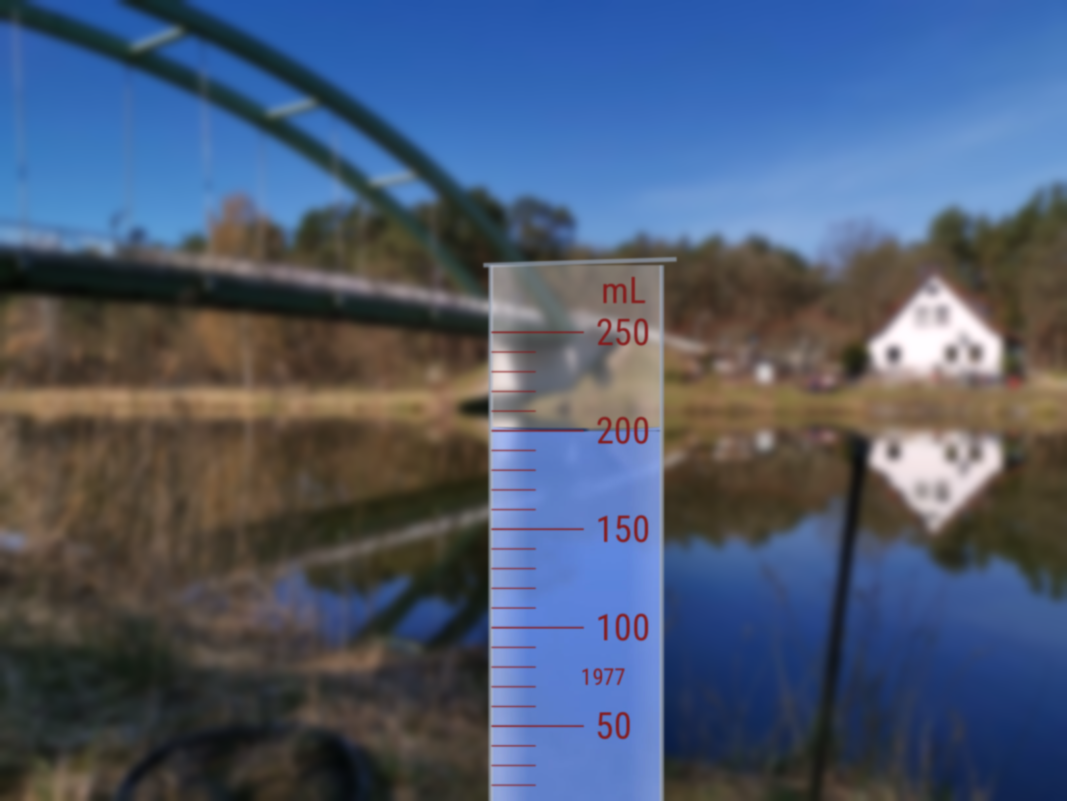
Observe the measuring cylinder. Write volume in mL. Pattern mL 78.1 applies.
mL 200
